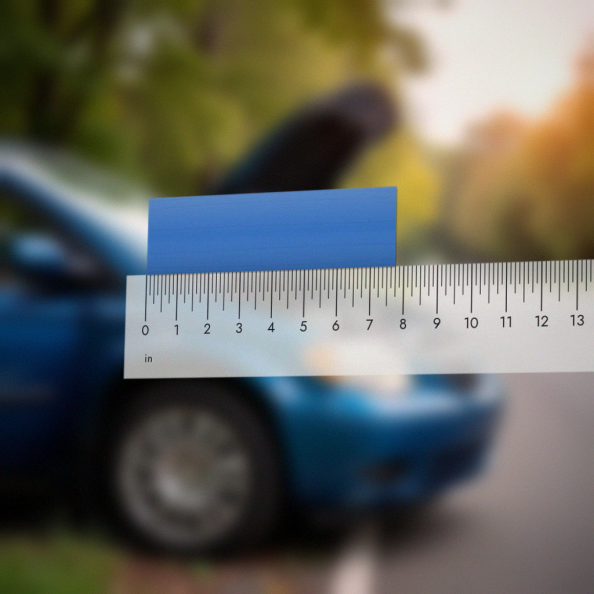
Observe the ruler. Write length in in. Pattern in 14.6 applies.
in 7.75
